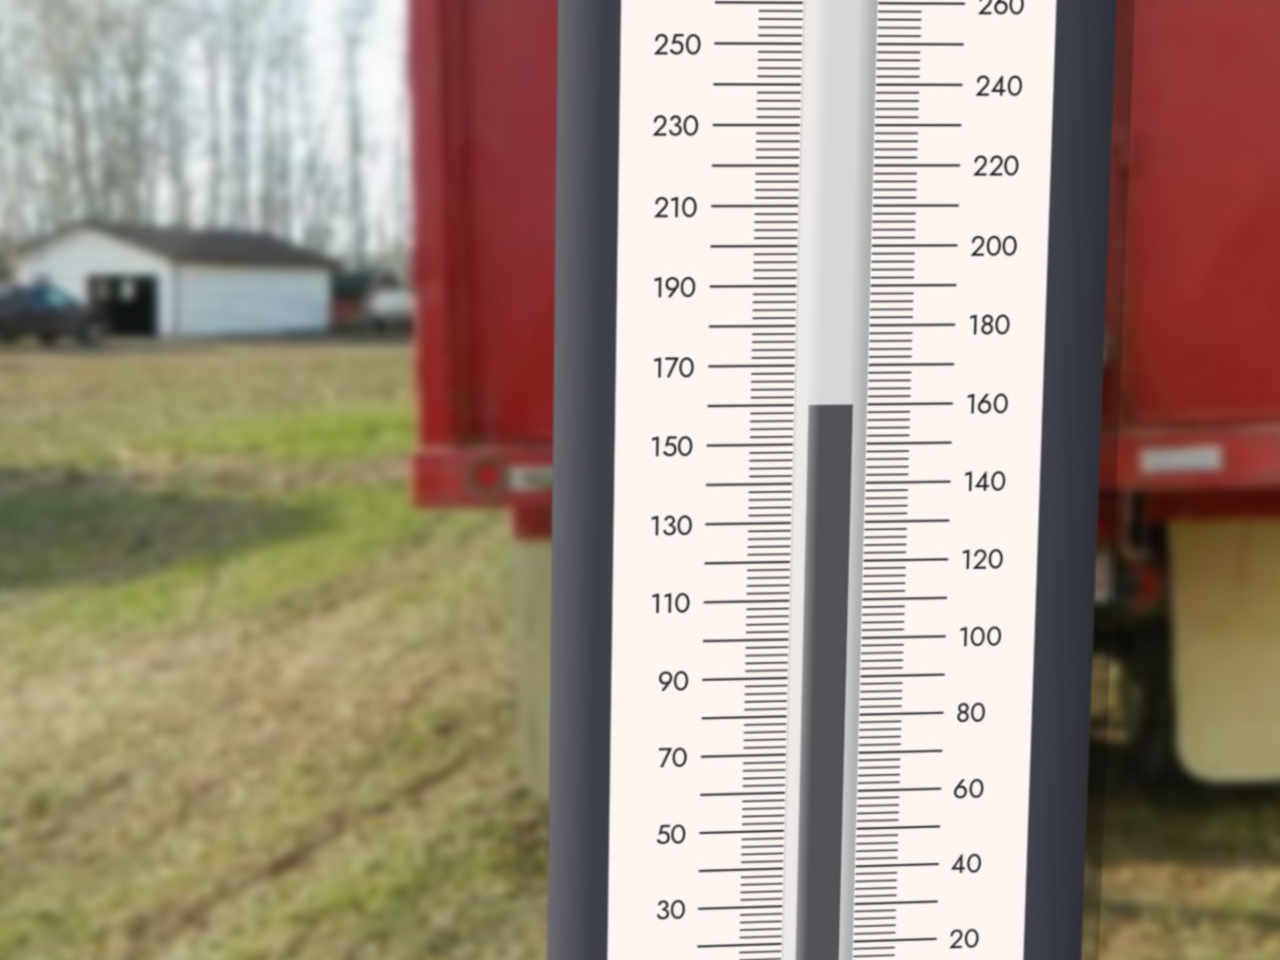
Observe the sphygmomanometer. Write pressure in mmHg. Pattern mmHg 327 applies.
mmHg 160
